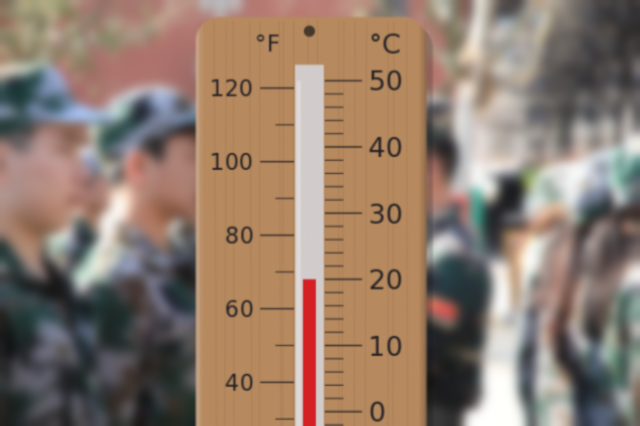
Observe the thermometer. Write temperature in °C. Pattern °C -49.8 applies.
°C 20
